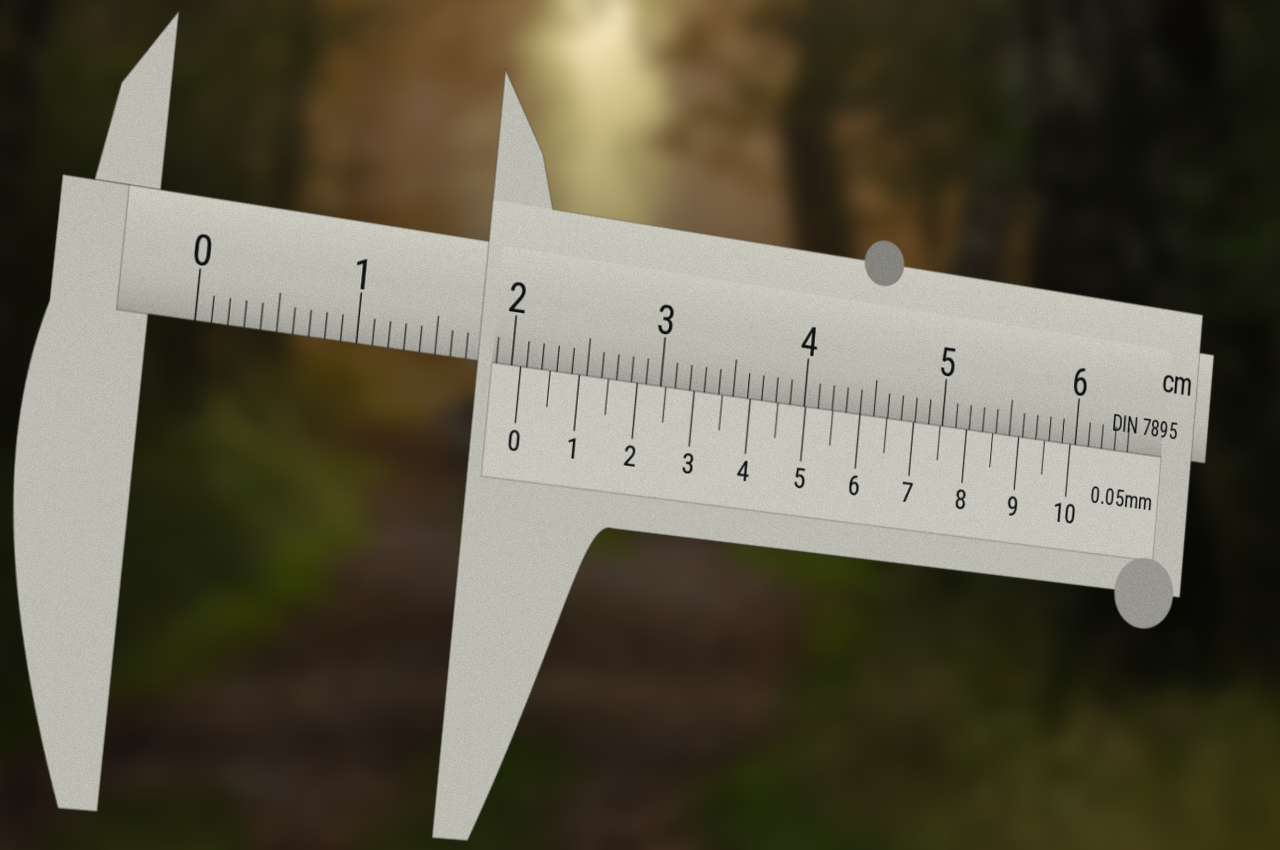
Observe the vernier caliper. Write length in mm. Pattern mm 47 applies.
mm 20.6
